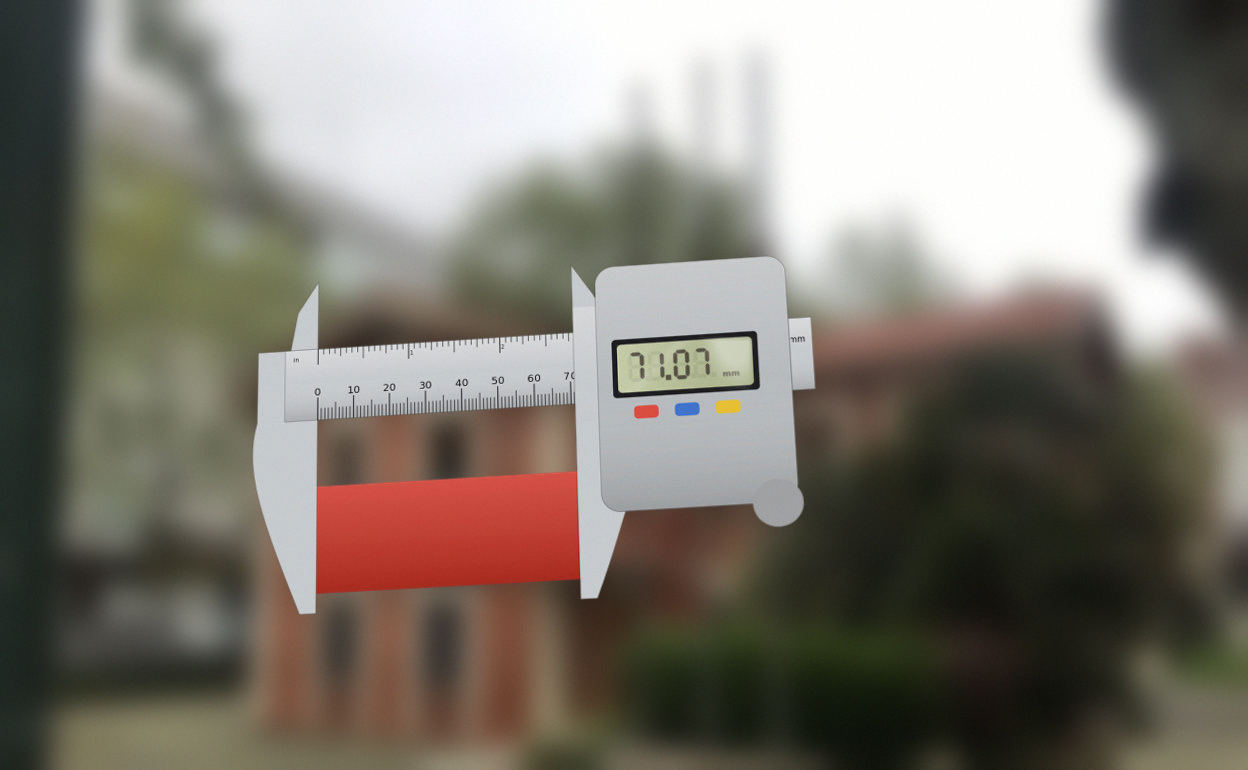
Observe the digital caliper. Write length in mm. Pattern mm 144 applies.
mm 71.07
